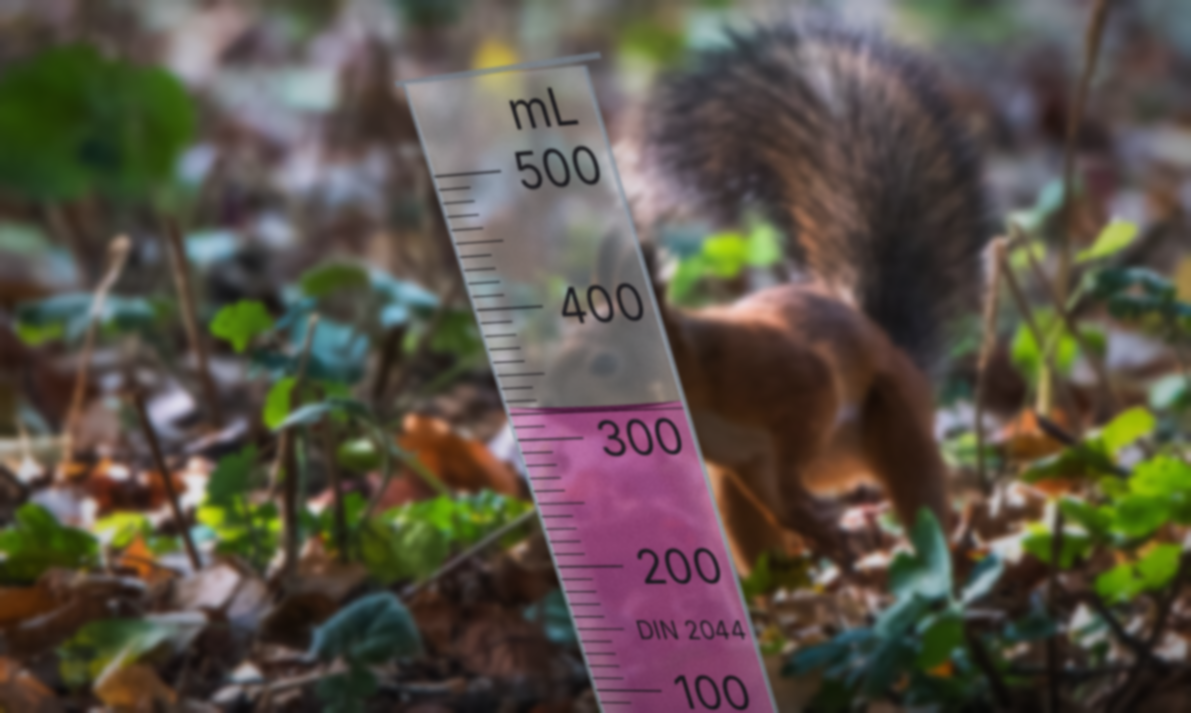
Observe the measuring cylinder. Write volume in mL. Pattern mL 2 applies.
mL 320
